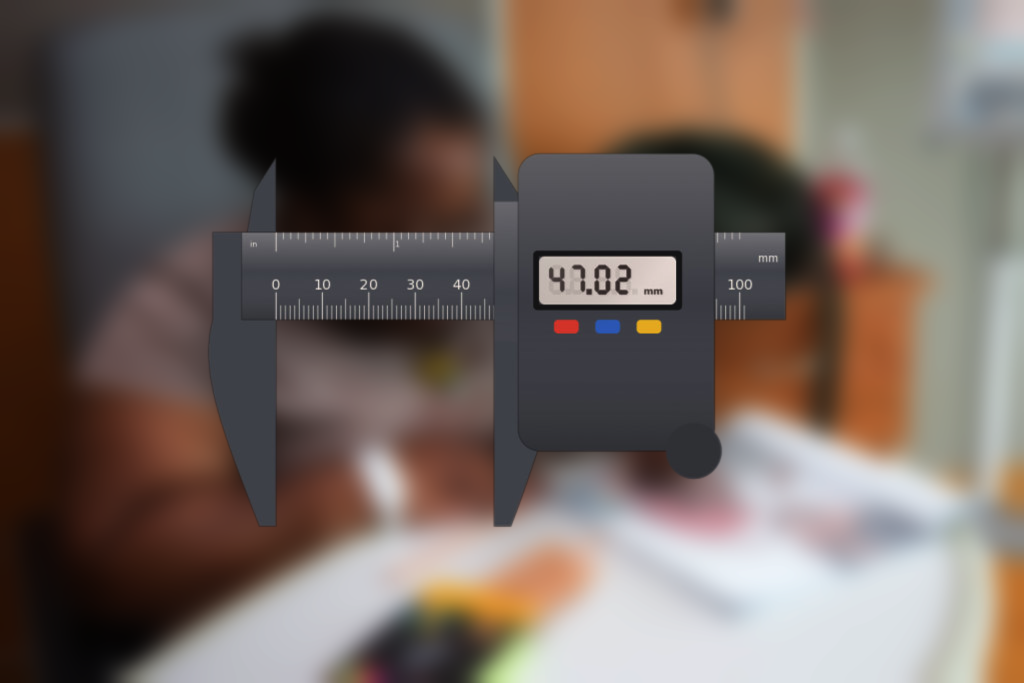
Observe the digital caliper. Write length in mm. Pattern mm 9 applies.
mm 47.02
